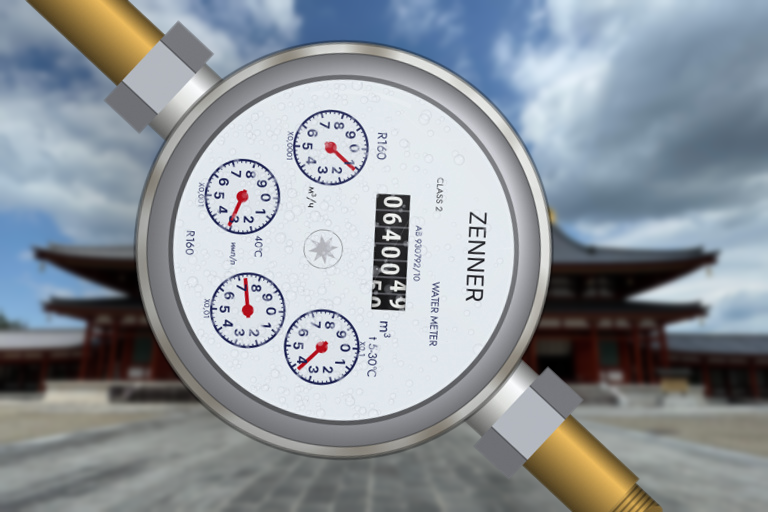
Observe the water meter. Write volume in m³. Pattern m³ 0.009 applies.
m³ 640049.3731
